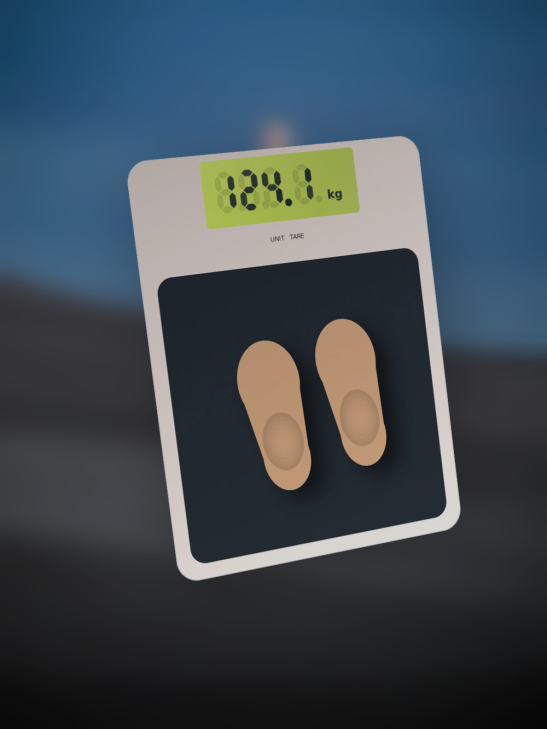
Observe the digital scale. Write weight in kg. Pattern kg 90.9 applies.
kg 124.1
